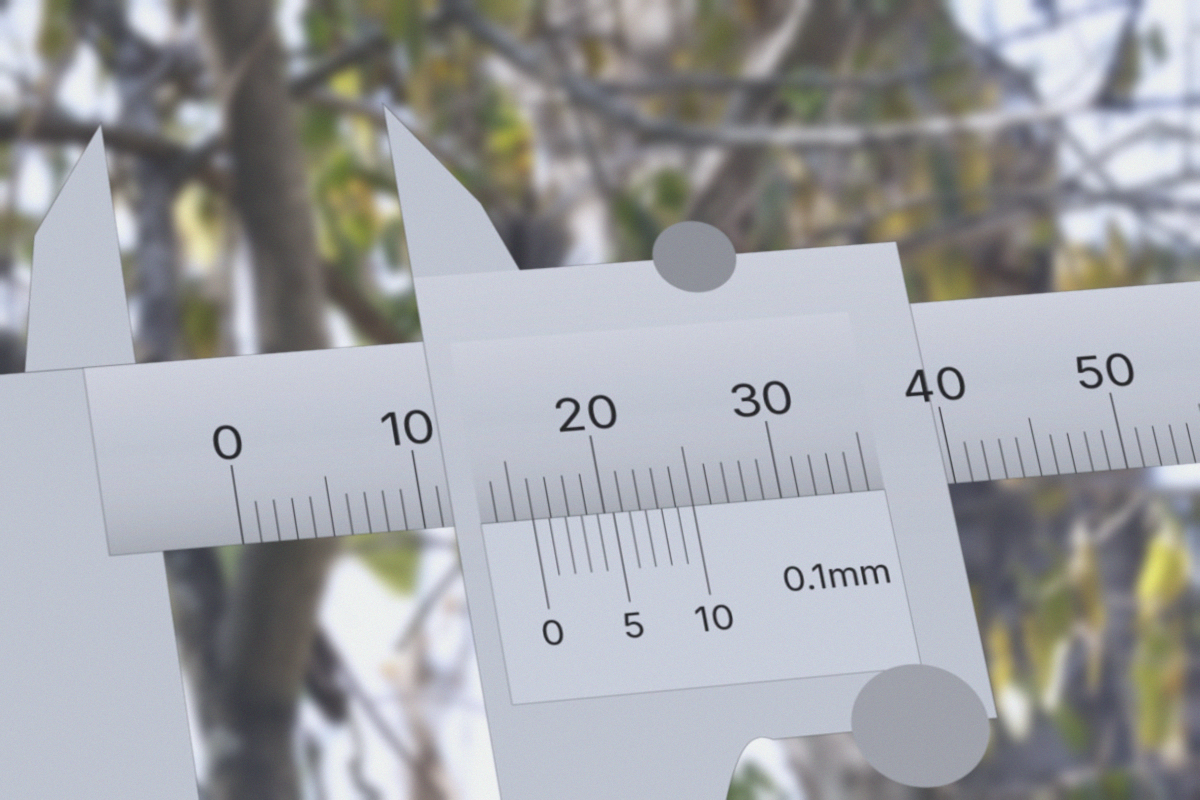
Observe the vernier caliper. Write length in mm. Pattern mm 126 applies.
mm 16.0
